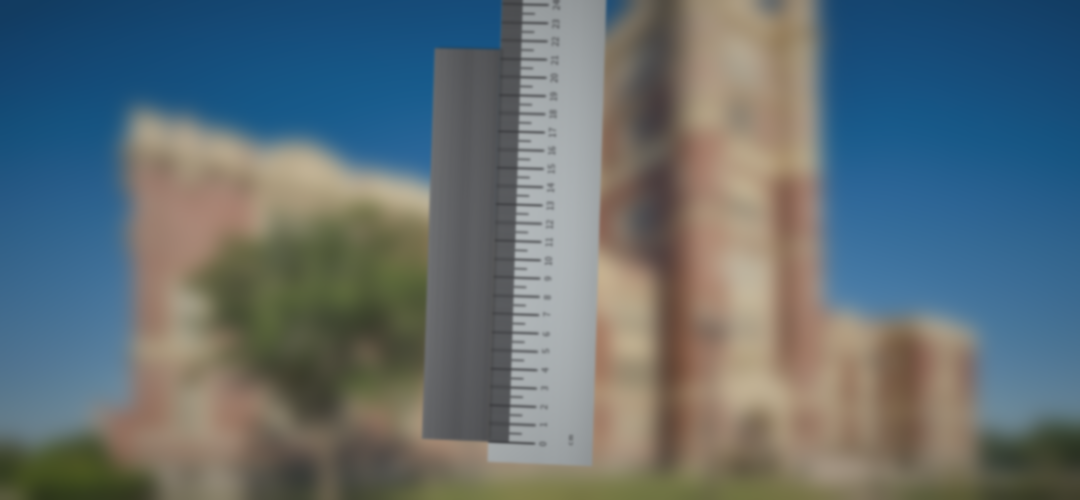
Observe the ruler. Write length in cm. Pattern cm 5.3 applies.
cm 21.5
